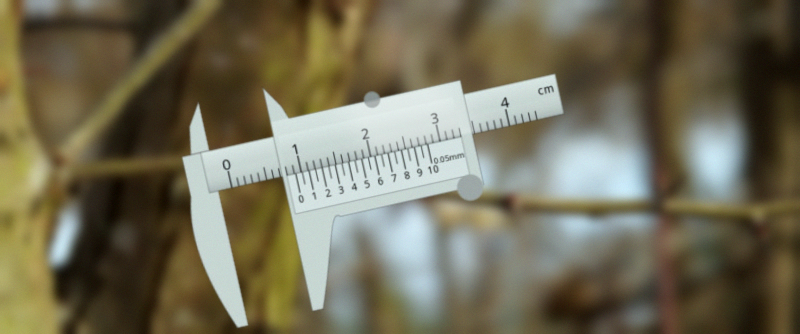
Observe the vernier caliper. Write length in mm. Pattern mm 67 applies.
mm 9.2
